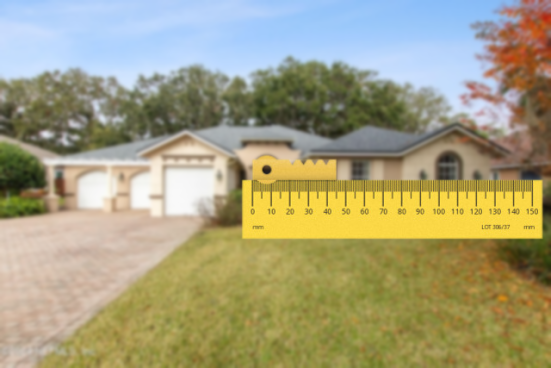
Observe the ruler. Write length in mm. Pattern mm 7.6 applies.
mm 45
